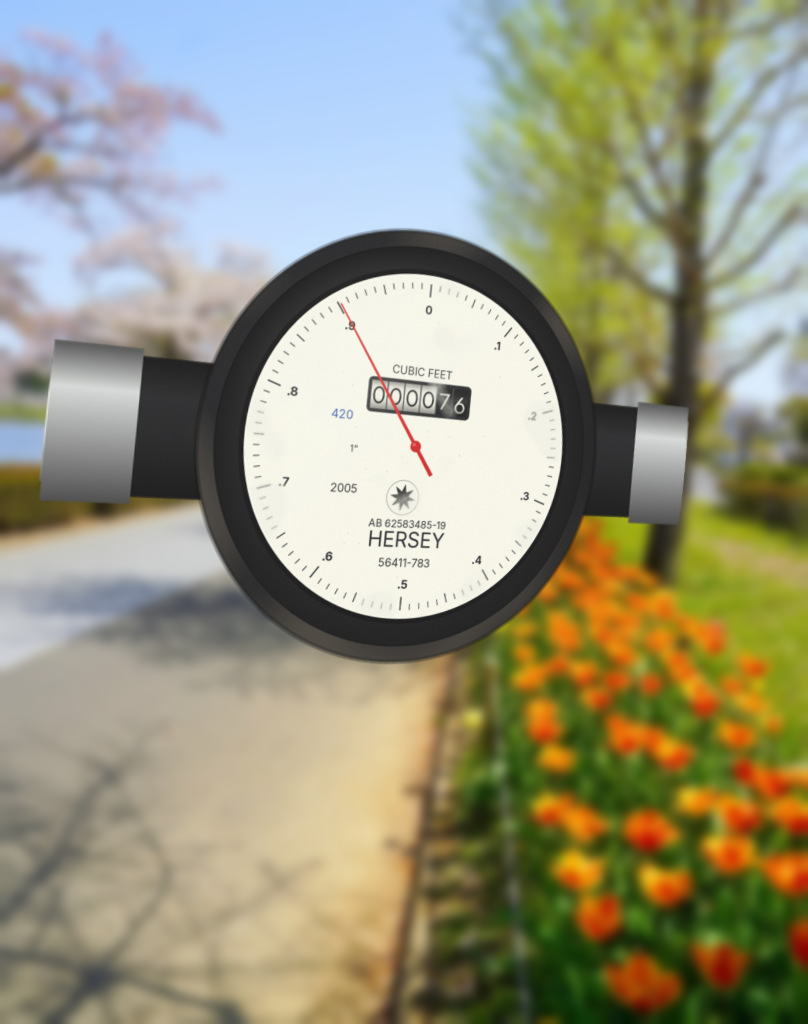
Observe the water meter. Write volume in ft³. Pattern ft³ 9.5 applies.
ft³ 75.90
